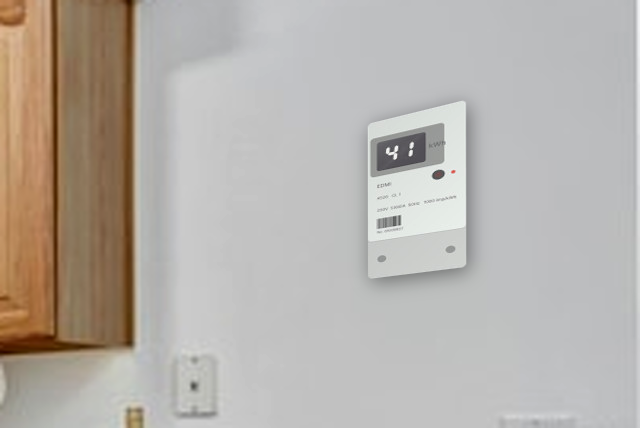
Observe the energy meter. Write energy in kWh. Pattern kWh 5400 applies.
kWh 41
